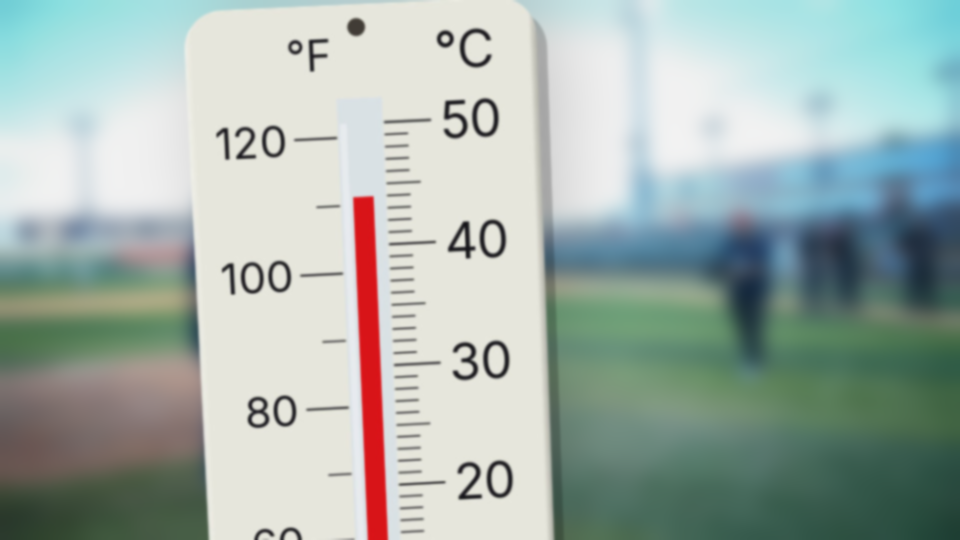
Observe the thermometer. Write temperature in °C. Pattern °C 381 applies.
°C 44
